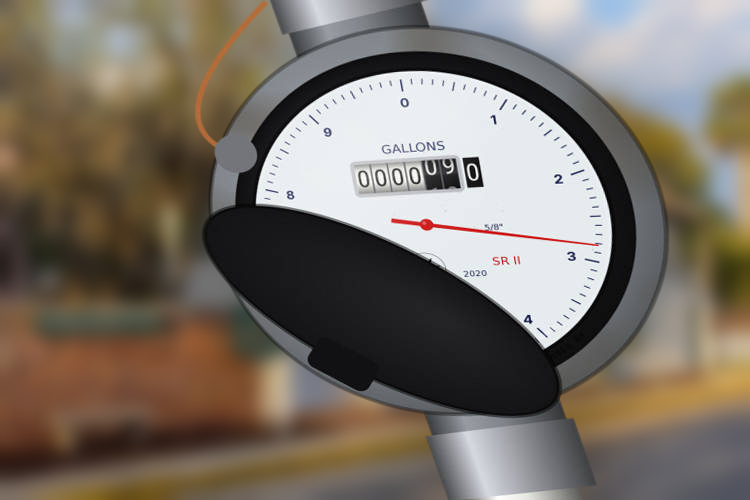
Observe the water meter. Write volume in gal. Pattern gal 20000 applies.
gal 92.8
